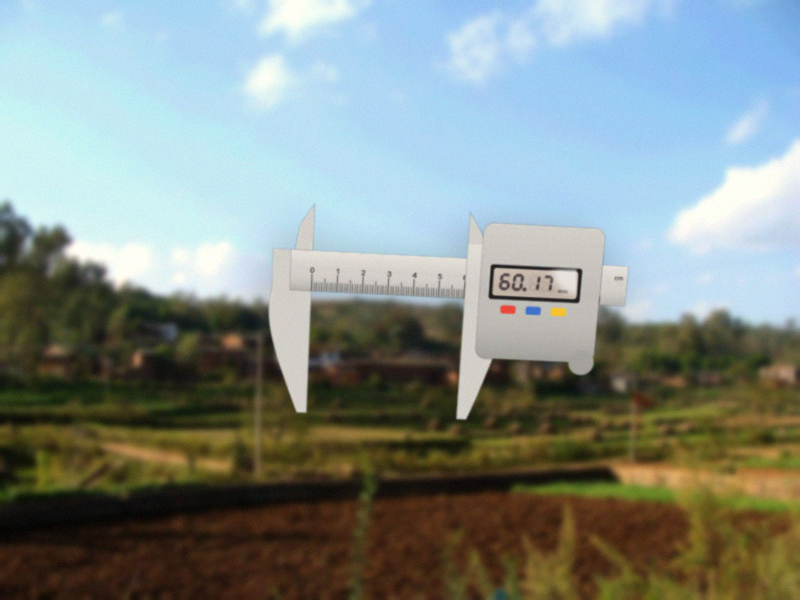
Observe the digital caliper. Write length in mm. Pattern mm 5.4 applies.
mm 60.17
